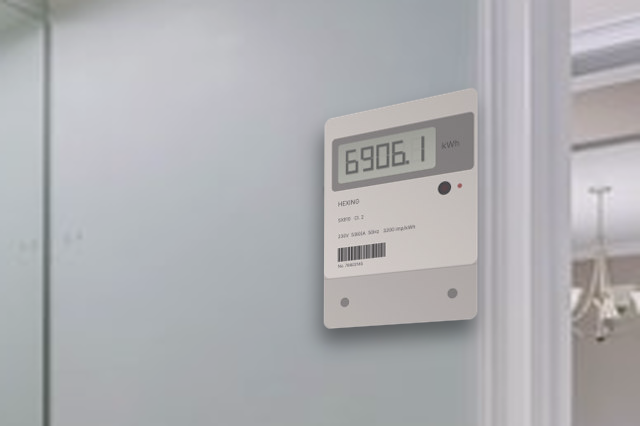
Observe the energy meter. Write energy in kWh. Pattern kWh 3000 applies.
kWh 6906.1
